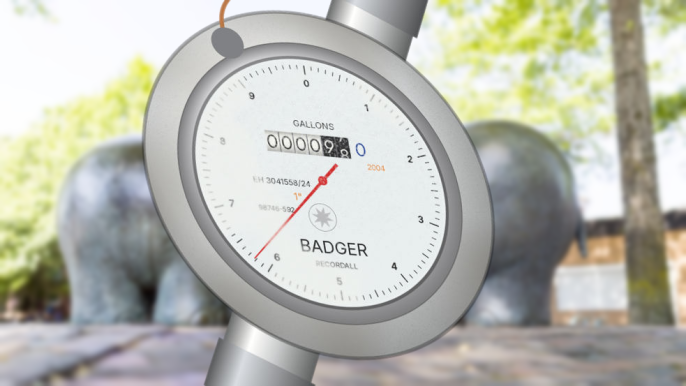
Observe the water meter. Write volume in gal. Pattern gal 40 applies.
gal 976.2
